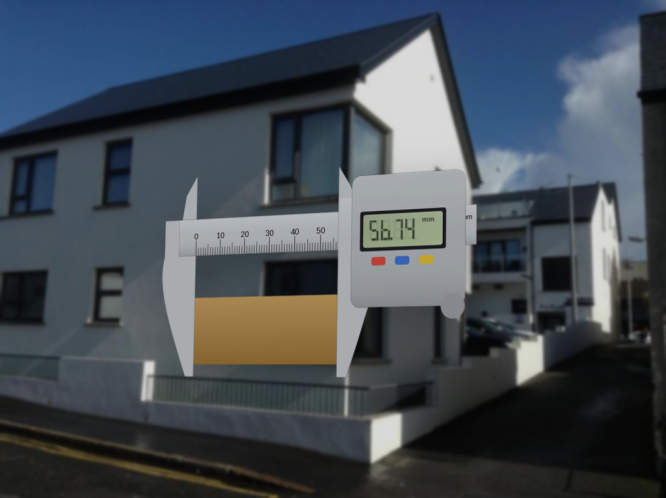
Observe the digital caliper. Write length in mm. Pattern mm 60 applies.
mm 56.74
